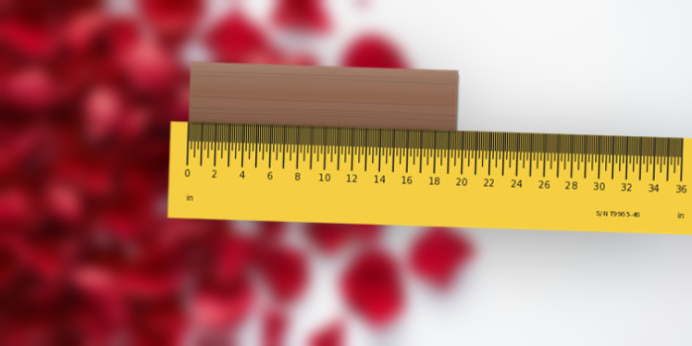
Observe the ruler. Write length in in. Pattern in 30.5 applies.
in 19.5
